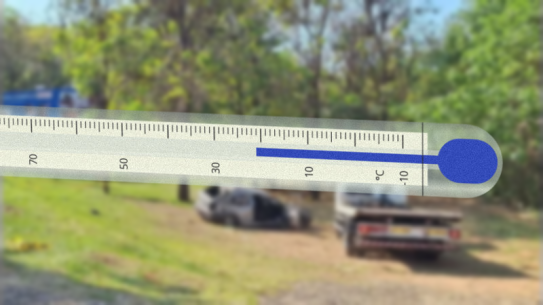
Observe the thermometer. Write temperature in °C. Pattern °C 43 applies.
°C 21
